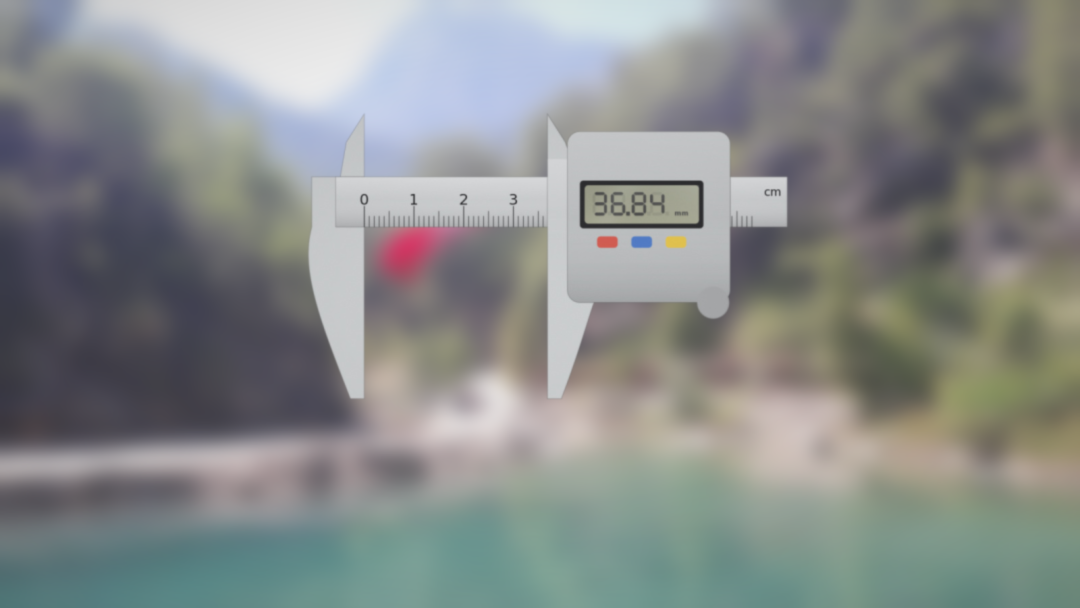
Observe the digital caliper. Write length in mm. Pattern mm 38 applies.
mm 36.84
